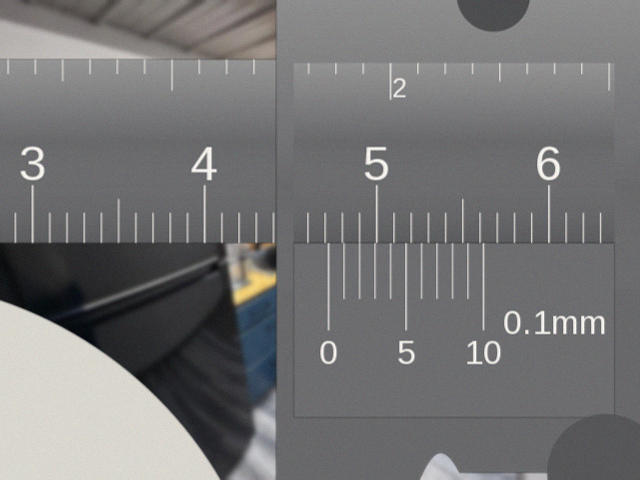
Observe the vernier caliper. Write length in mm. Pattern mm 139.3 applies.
mm 47.2
